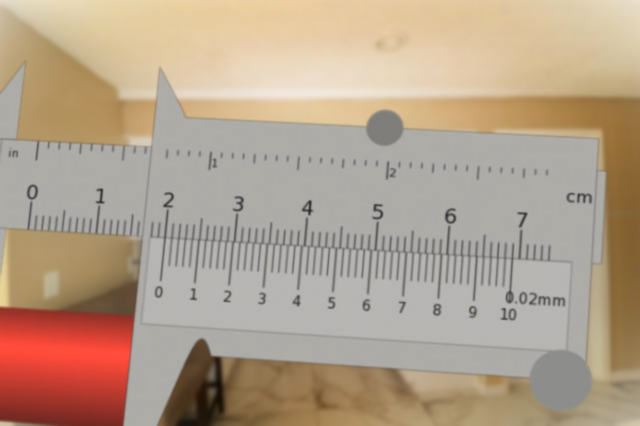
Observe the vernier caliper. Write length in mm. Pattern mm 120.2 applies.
mm 20.0
